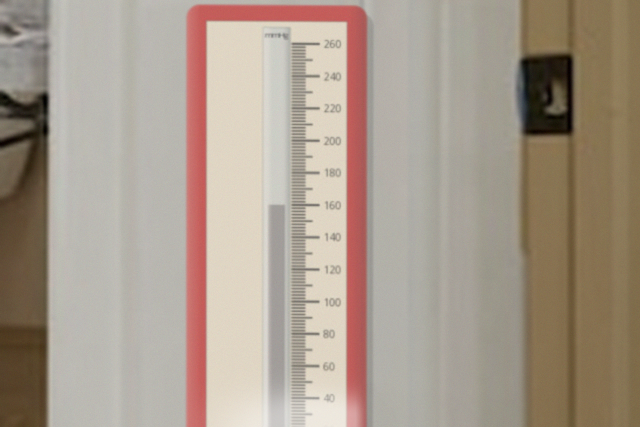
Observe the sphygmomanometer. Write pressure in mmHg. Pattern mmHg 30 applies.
mmHg 160
